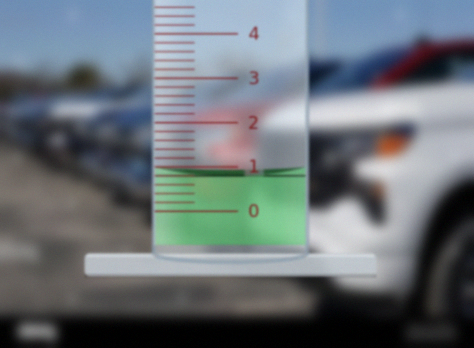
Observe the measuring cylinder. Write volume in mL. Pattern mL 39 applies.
mL 0.8
